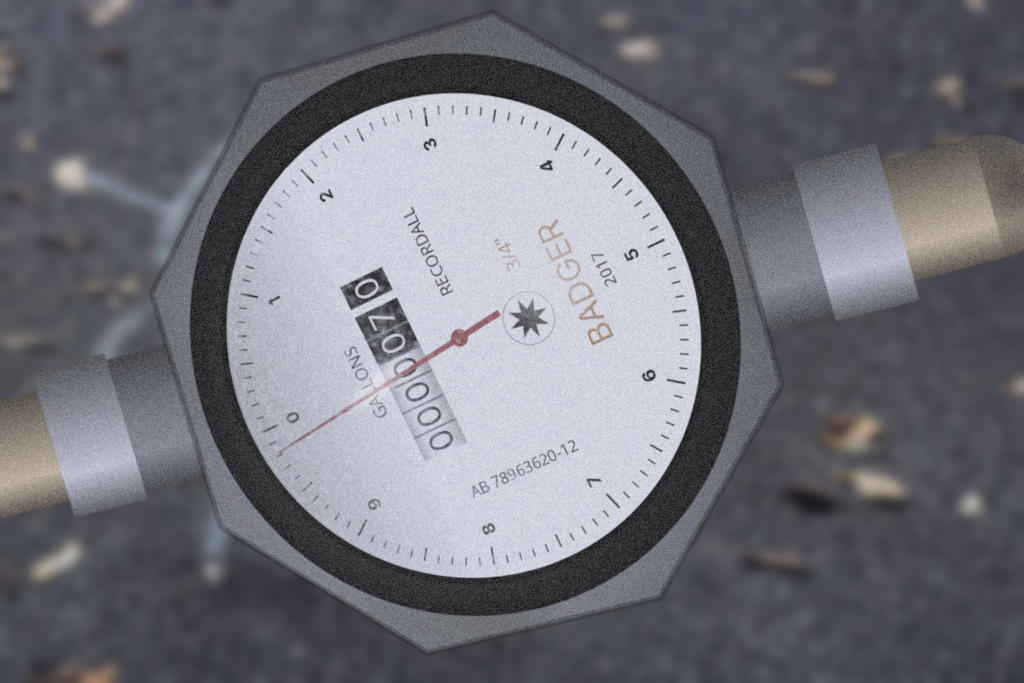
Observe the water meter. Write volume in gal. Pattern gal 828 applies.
gal 69.8
